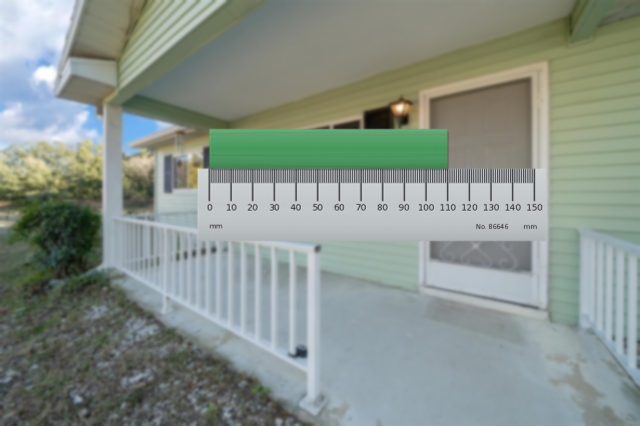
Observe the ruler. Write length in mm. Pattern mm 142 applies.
mm 110
